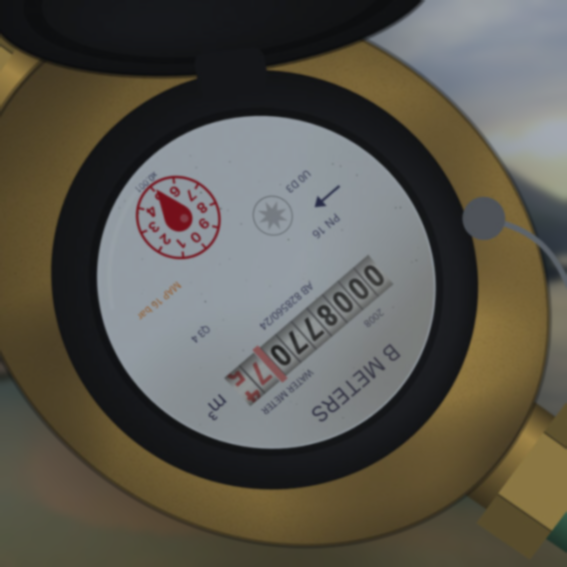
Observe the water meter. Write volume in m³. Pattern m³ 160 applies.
m³ 8770.745
